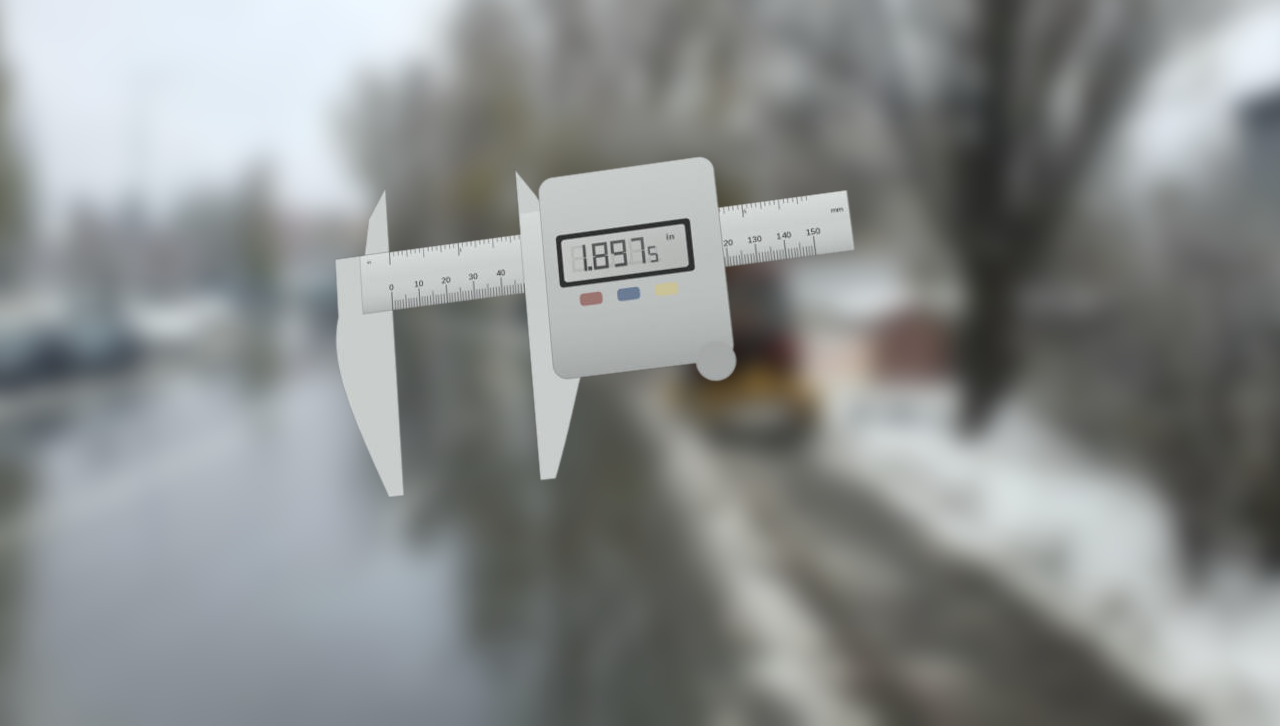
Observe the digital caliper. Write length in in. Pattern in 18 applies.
in 1.8975
